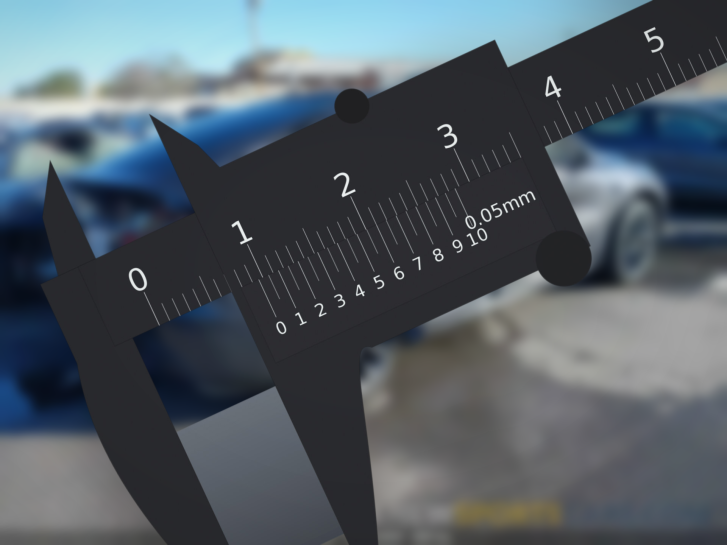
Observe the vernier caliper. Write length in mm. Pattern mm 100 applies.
mm 9.6
